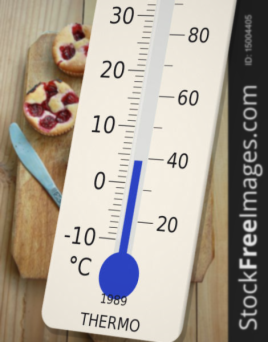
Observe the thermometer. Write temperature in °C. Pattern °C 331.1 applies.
°C 4
